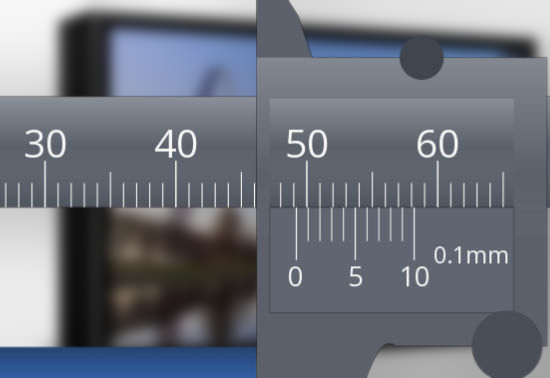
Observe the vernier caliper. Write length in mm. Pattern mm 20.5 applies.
mm 49.2
